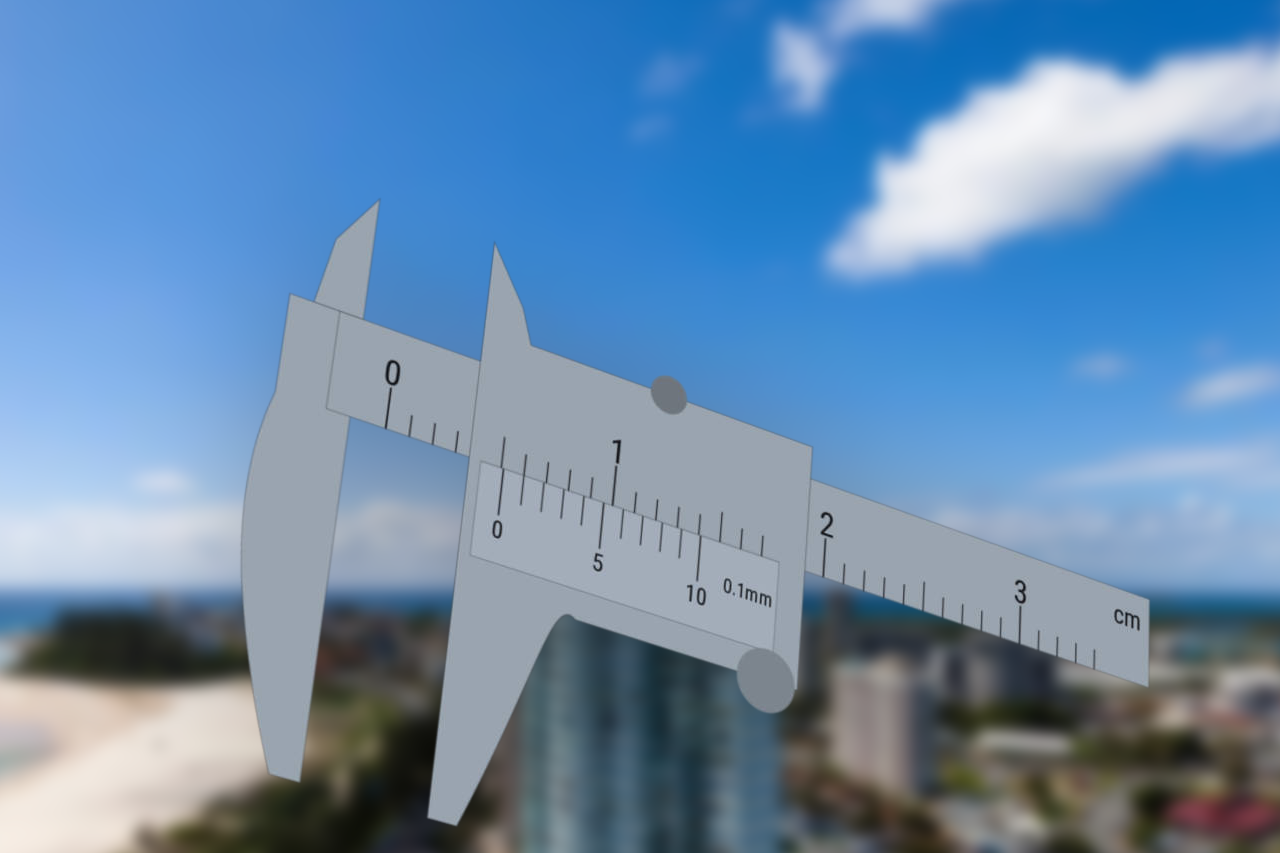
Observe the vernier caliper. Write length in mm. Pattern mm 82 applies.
mm 5.1
